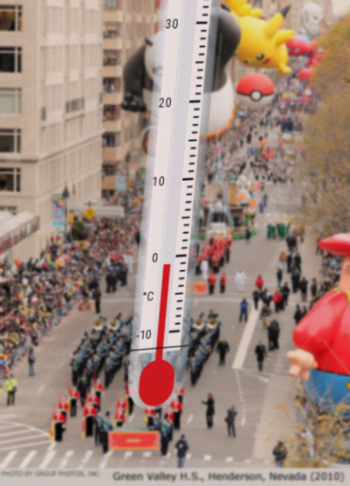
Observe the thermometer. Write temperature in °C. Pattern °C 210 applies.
°C -1
